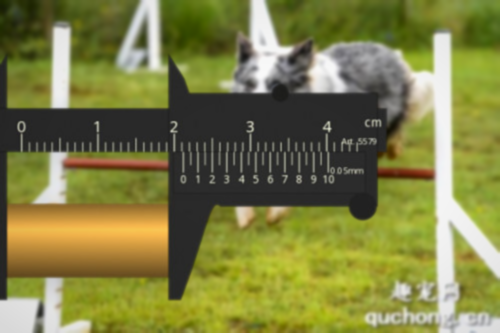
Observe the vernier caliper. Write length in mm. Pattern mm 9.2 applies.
mm 21.2
